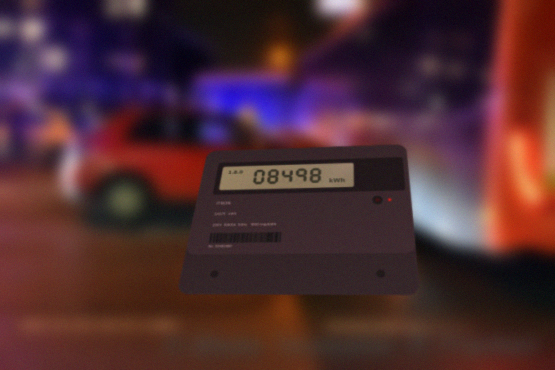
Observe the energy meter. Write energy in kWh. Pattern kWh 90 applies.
kWh 8498
